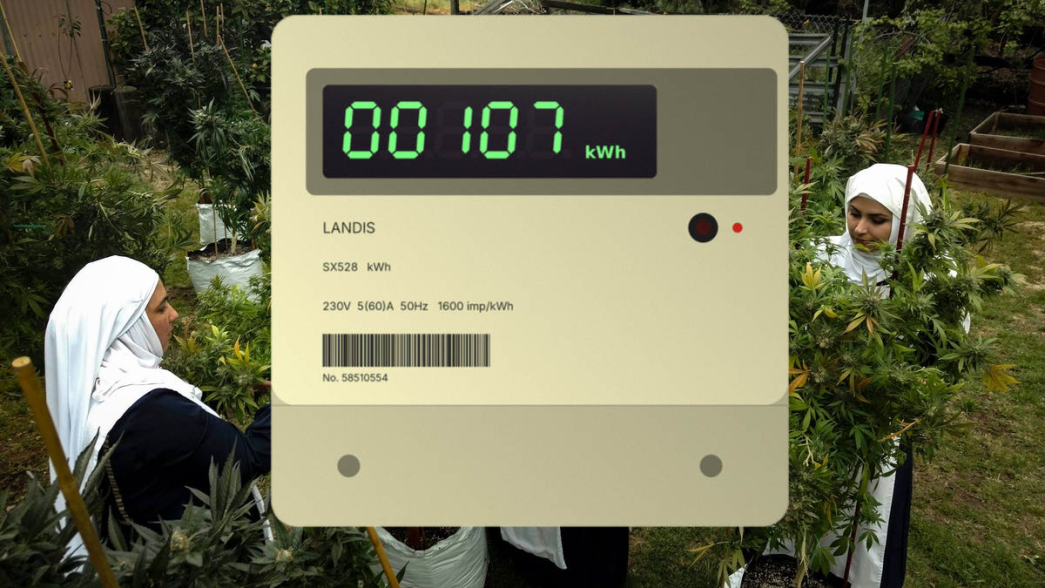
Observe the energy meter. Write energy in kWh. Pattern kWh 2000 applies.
kWh 107
